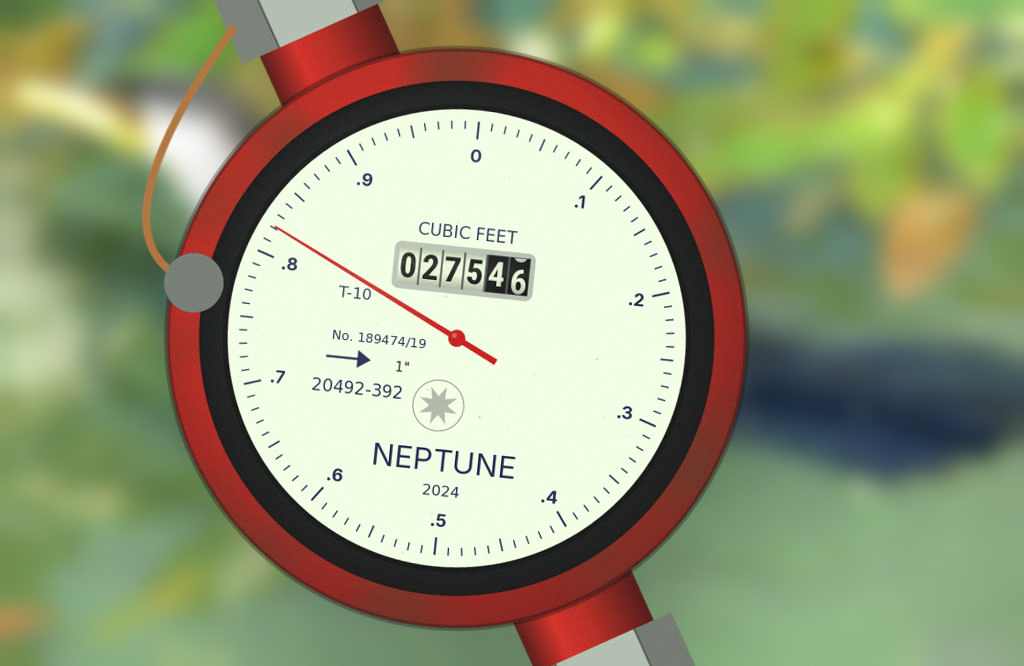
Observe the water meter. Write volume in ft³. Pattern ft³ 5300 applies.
ft³ 27545.82
